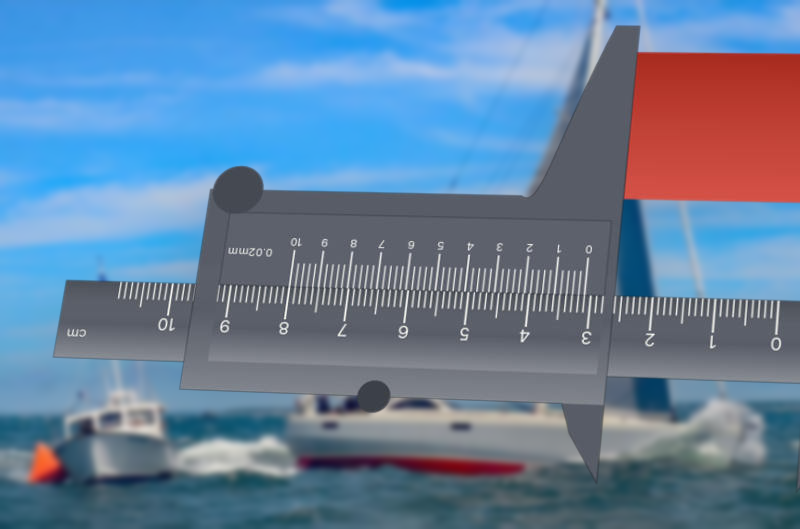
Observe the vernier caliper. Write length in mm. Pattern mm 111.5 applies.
mm 31.0
